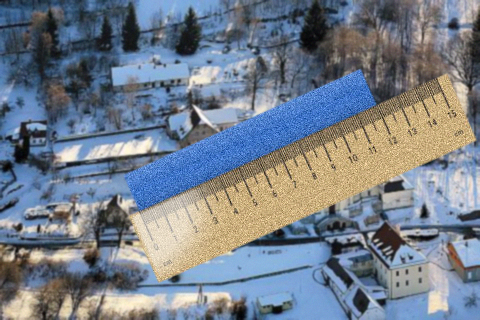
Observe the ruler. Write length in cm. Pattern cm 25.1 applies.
cm 12
